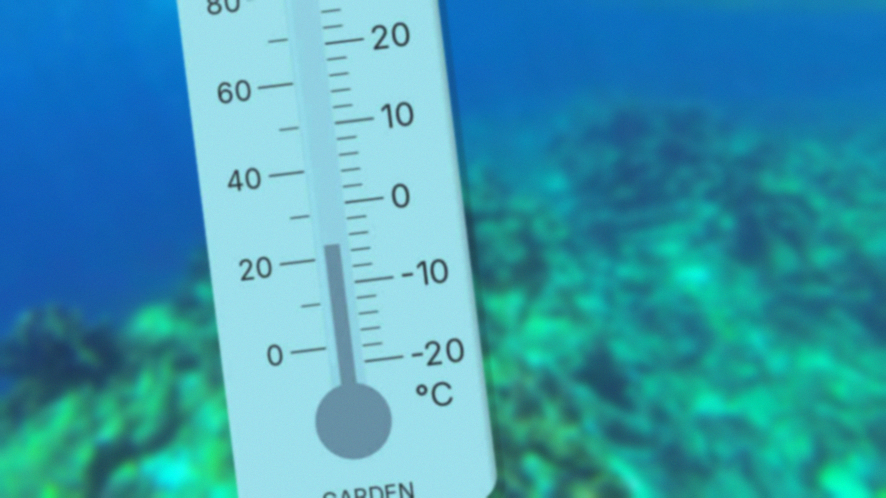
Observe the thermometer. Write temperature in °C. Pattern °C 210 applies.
°C -5
